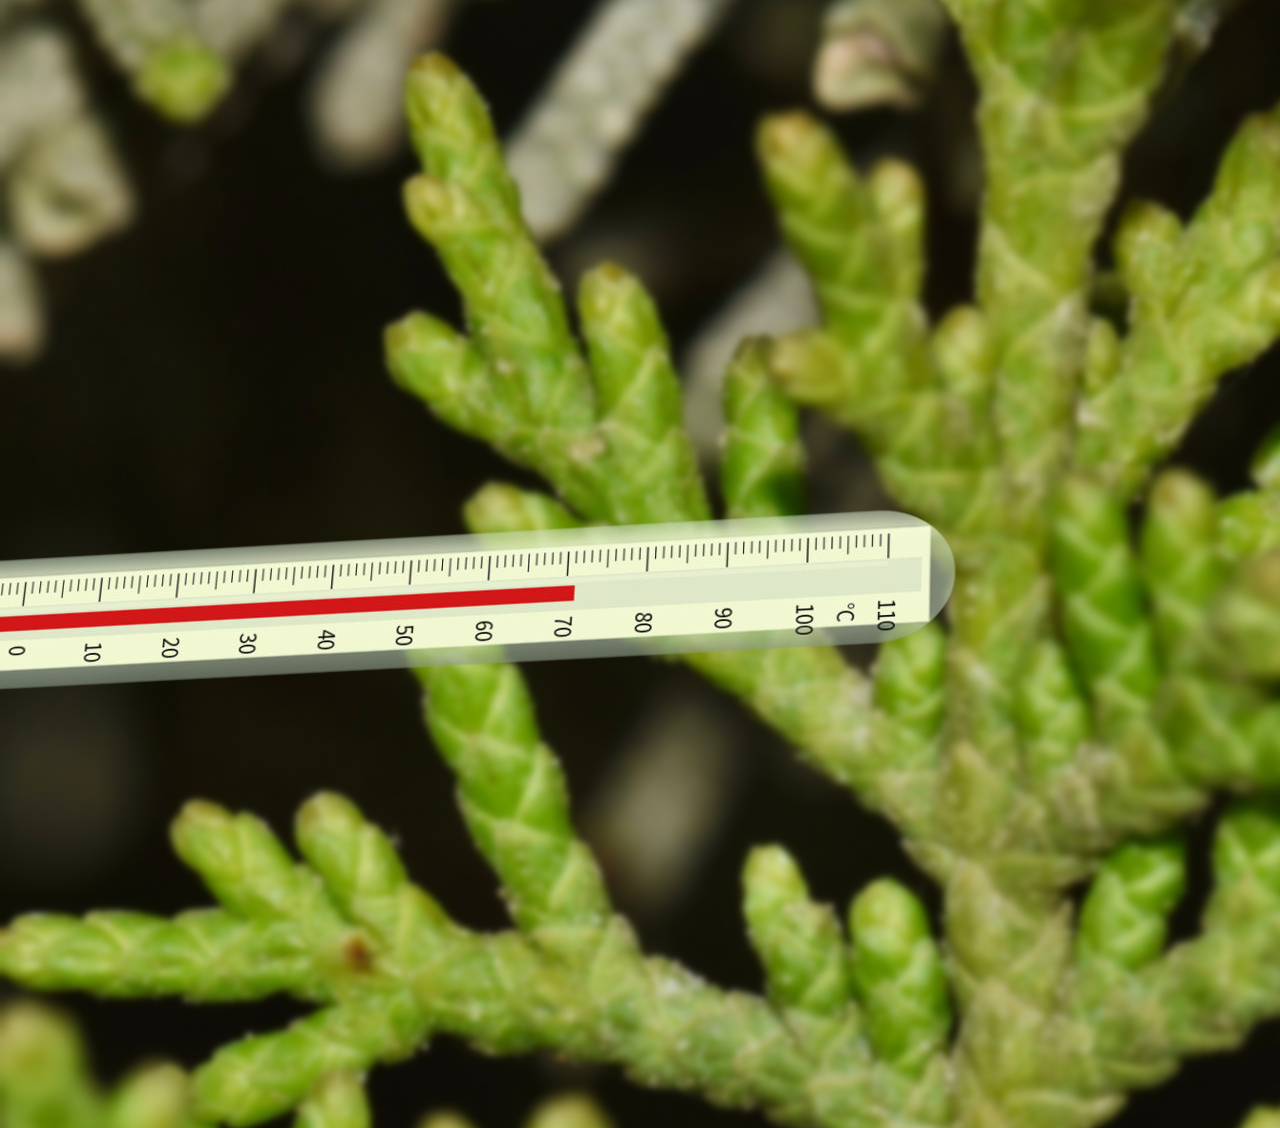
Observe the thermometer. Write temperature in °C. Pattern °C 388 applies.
°C 71
